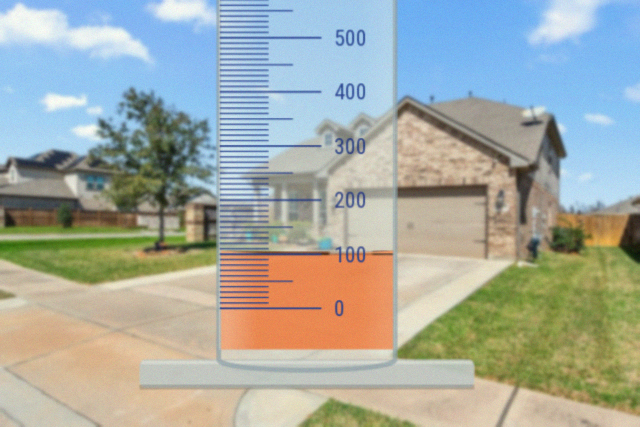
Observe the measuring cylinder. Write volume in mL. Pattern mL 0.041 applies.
mL 100
